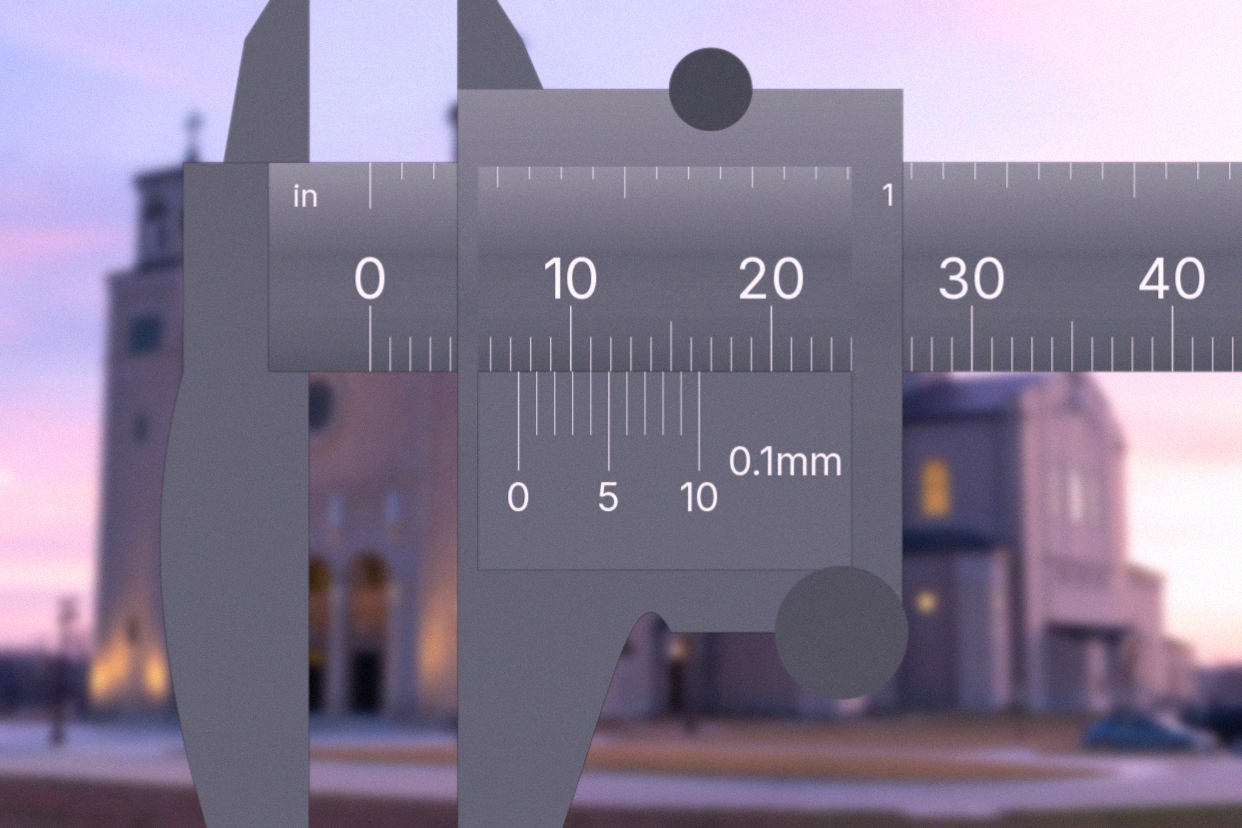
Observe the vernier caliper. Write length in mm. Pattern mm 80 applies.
mm 7.4
